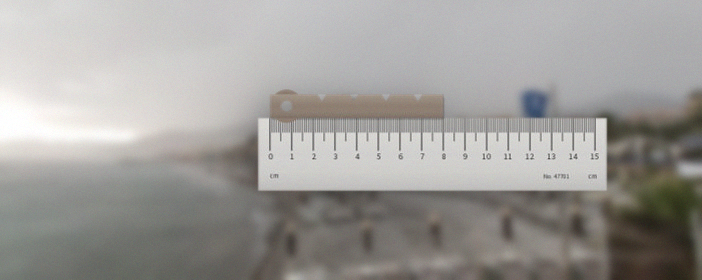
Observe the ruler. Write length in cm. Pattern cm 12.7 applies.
cm 8
